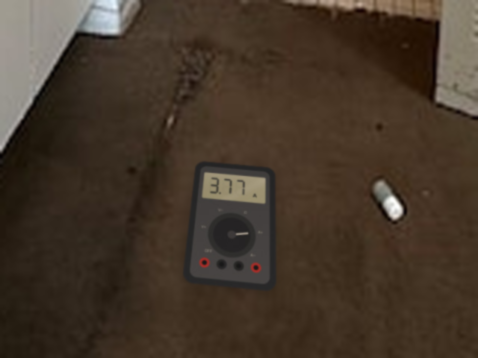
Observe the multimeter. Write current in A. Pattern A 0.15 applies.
A 3.77
